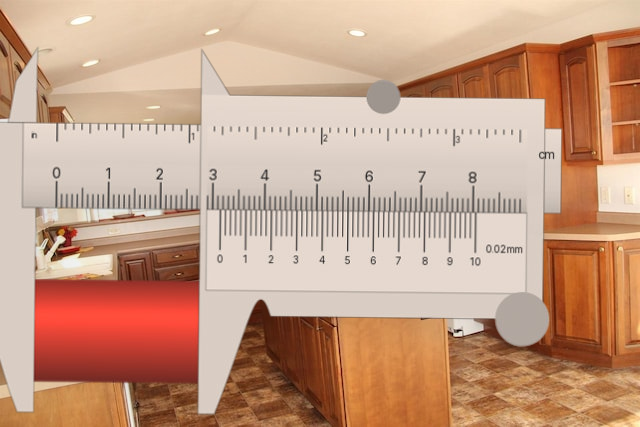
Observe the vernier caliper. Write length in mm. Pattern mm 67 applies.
mm 31.5
